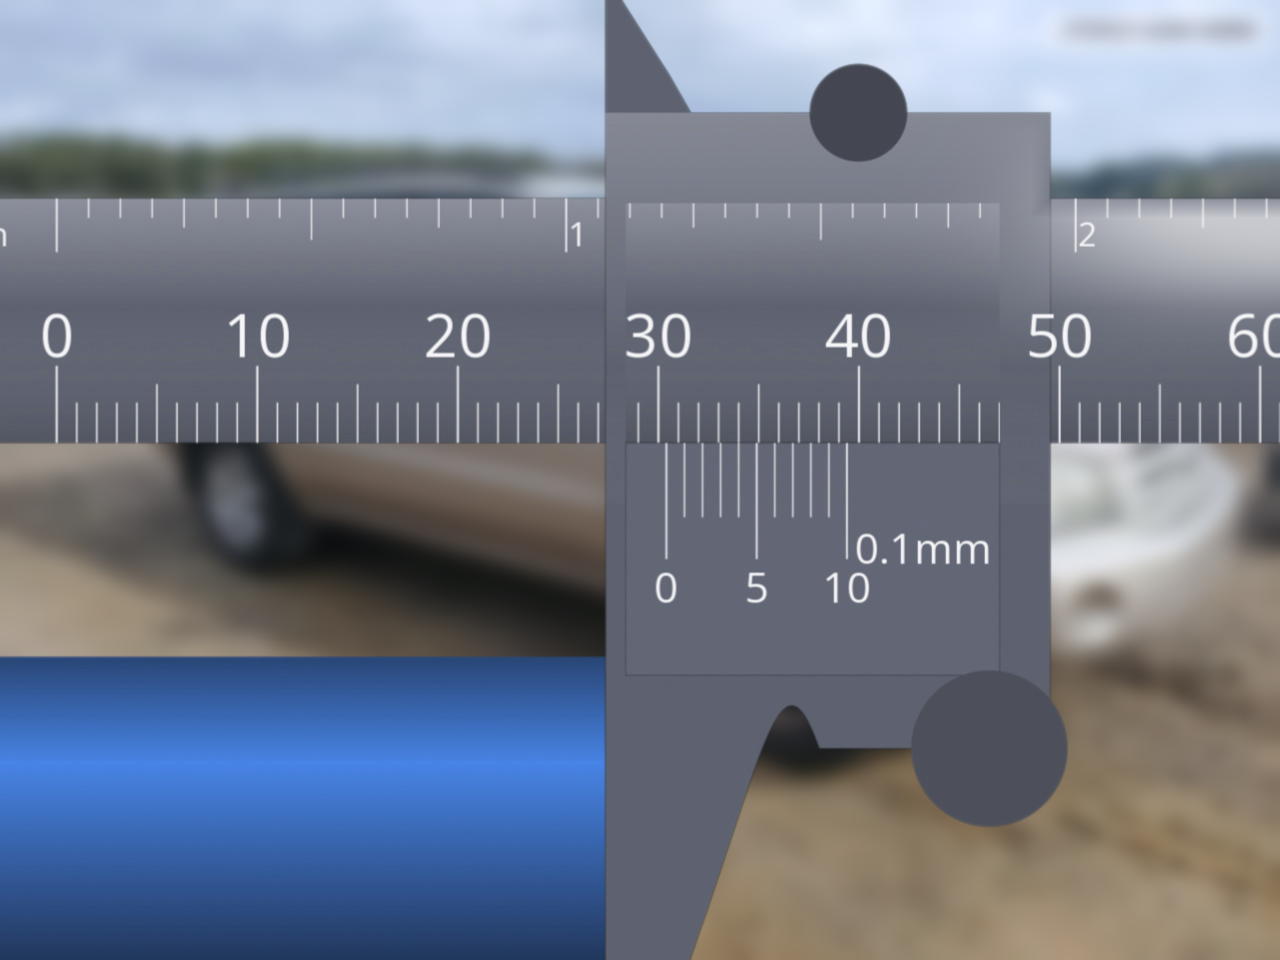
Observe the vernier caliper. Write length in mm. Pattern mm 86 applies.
mm 30.4
